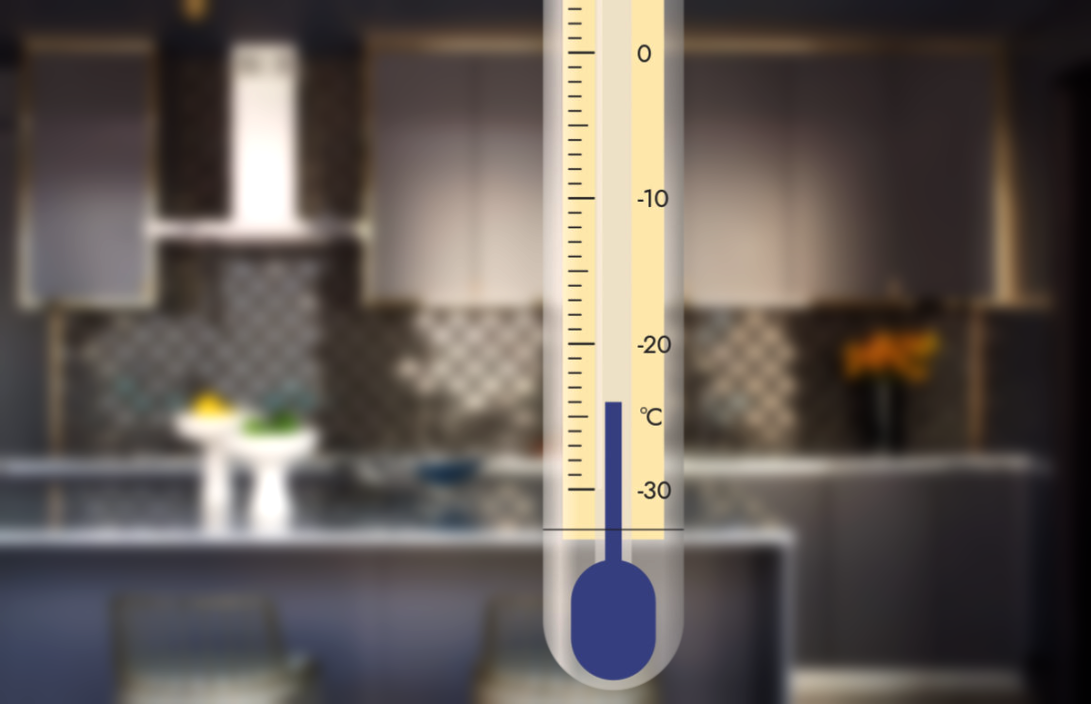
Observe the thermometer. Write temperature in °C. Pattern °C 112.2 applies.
°C -24
